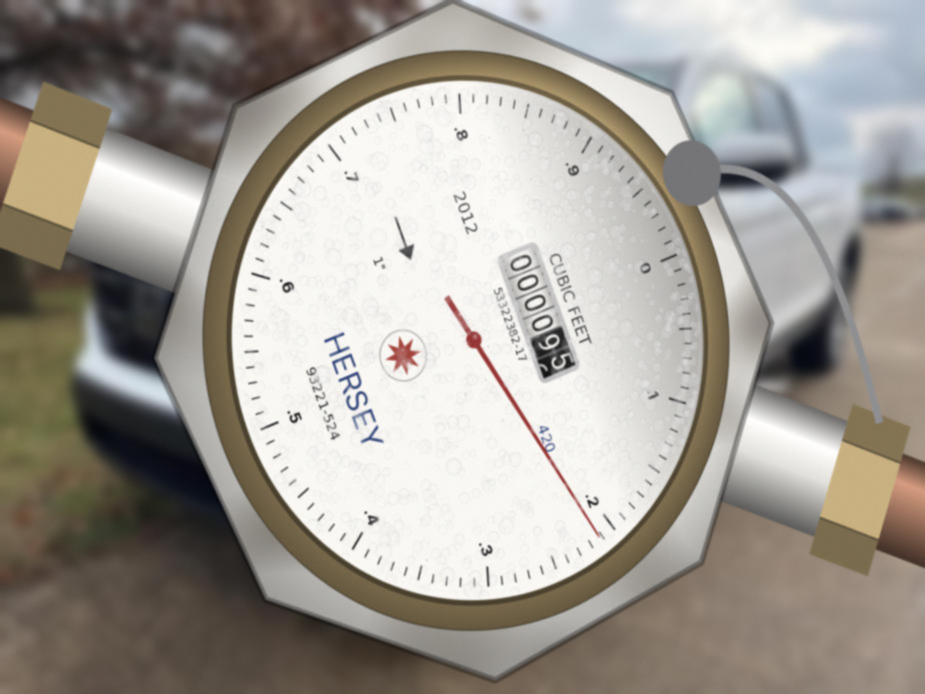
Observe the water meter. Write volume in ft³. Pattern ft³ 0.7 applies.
ft³ 95.21
